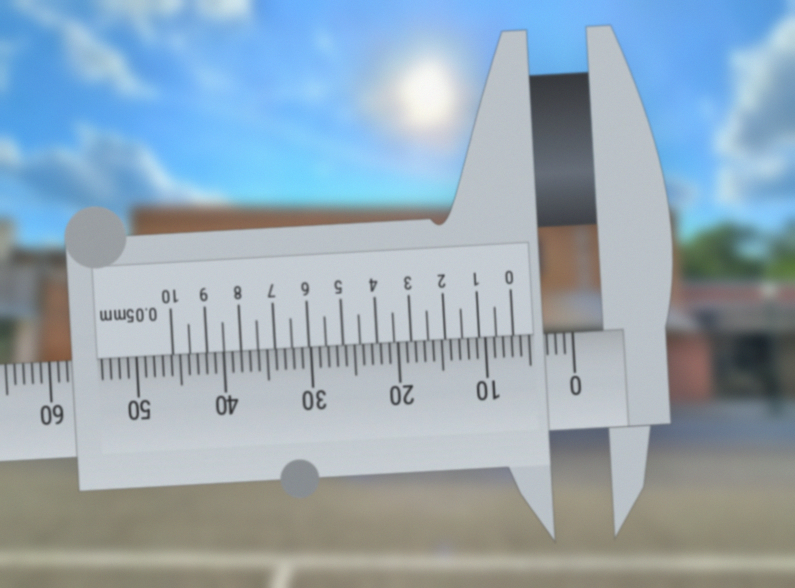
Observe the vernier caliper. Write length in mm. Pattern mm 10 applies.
mm 6.8
